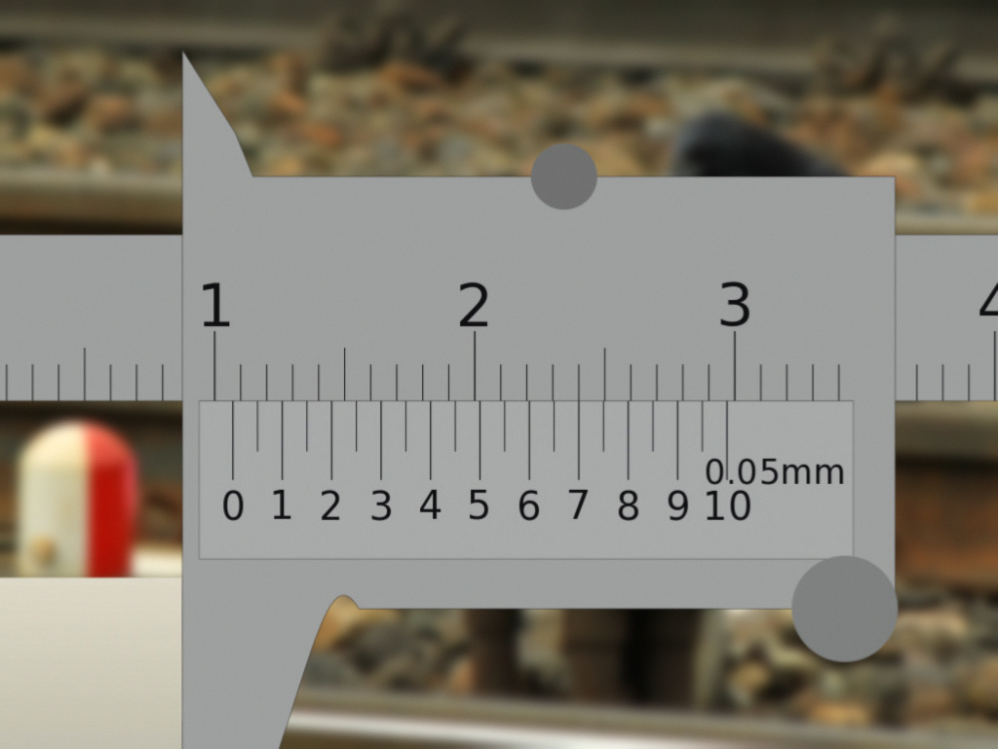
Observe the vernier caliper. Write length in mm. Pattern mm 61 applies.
mm 10.70
